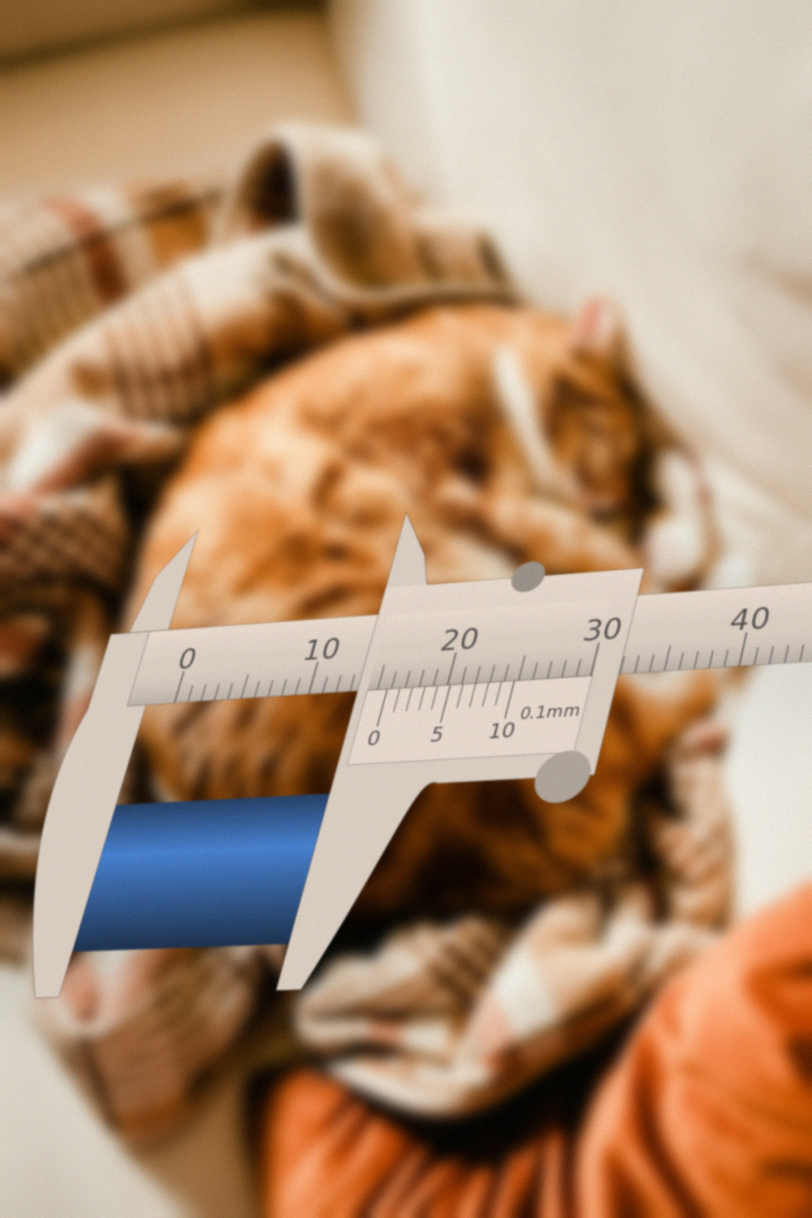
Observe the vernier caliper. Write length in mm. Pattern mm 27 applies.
mm 15.7
